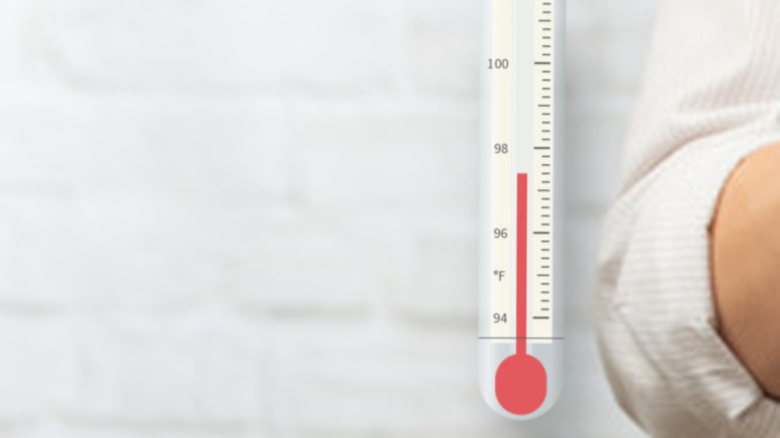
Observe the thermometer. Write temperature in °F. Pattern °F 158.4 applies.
°F 97.4
